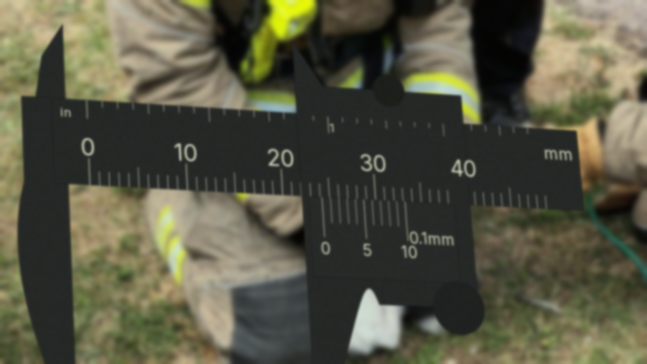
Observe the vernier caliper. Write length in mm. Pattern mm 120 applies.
mm 24.2
